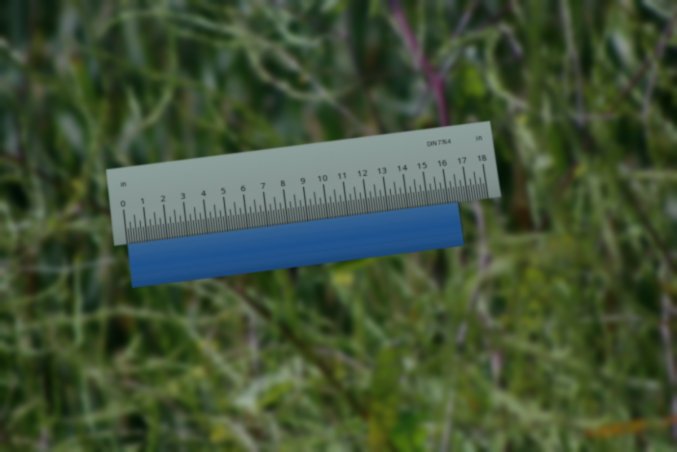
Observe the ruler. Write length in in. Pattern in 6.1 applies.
in 16.5
